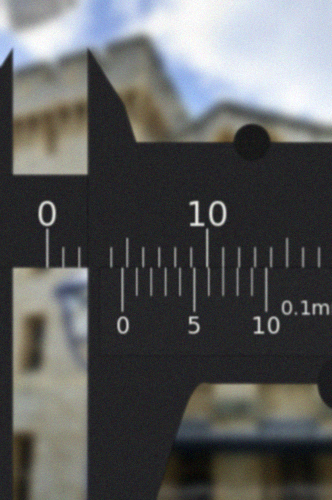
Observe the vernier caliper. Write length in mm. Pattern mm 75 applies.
mm 4.7
